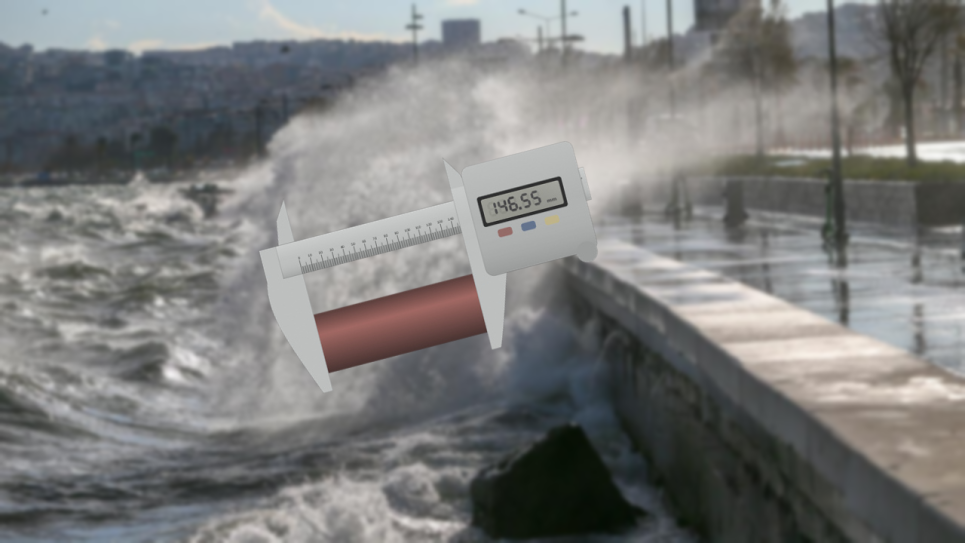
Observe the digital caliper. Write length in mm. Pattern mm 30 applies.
mm 146.55
